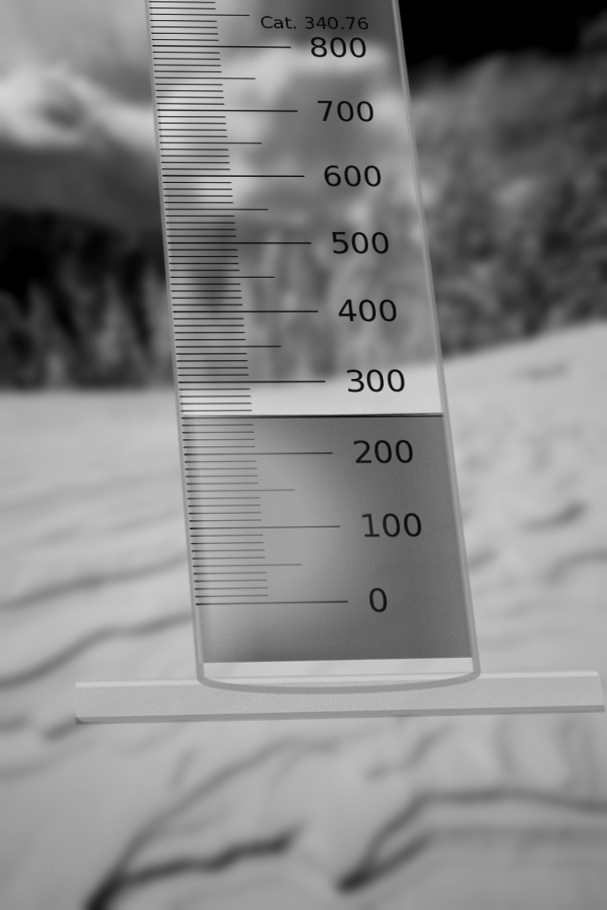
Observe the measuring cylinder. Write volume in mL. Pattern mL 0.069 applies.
mL 250
